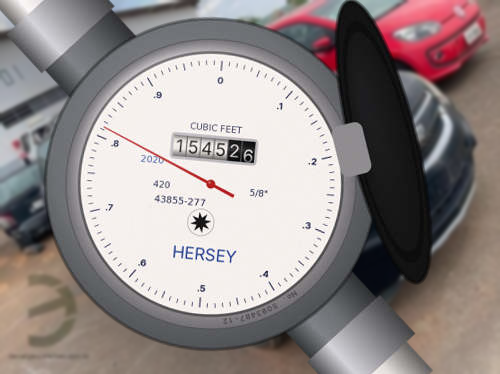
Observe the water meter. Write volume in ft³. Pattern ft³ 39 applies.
ft³ 154525.81
